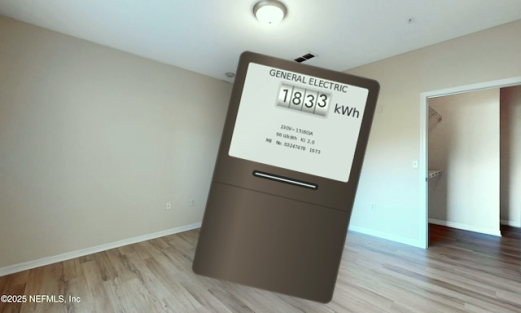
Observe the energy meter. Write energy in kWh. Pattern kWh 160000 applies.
kWh 1833
